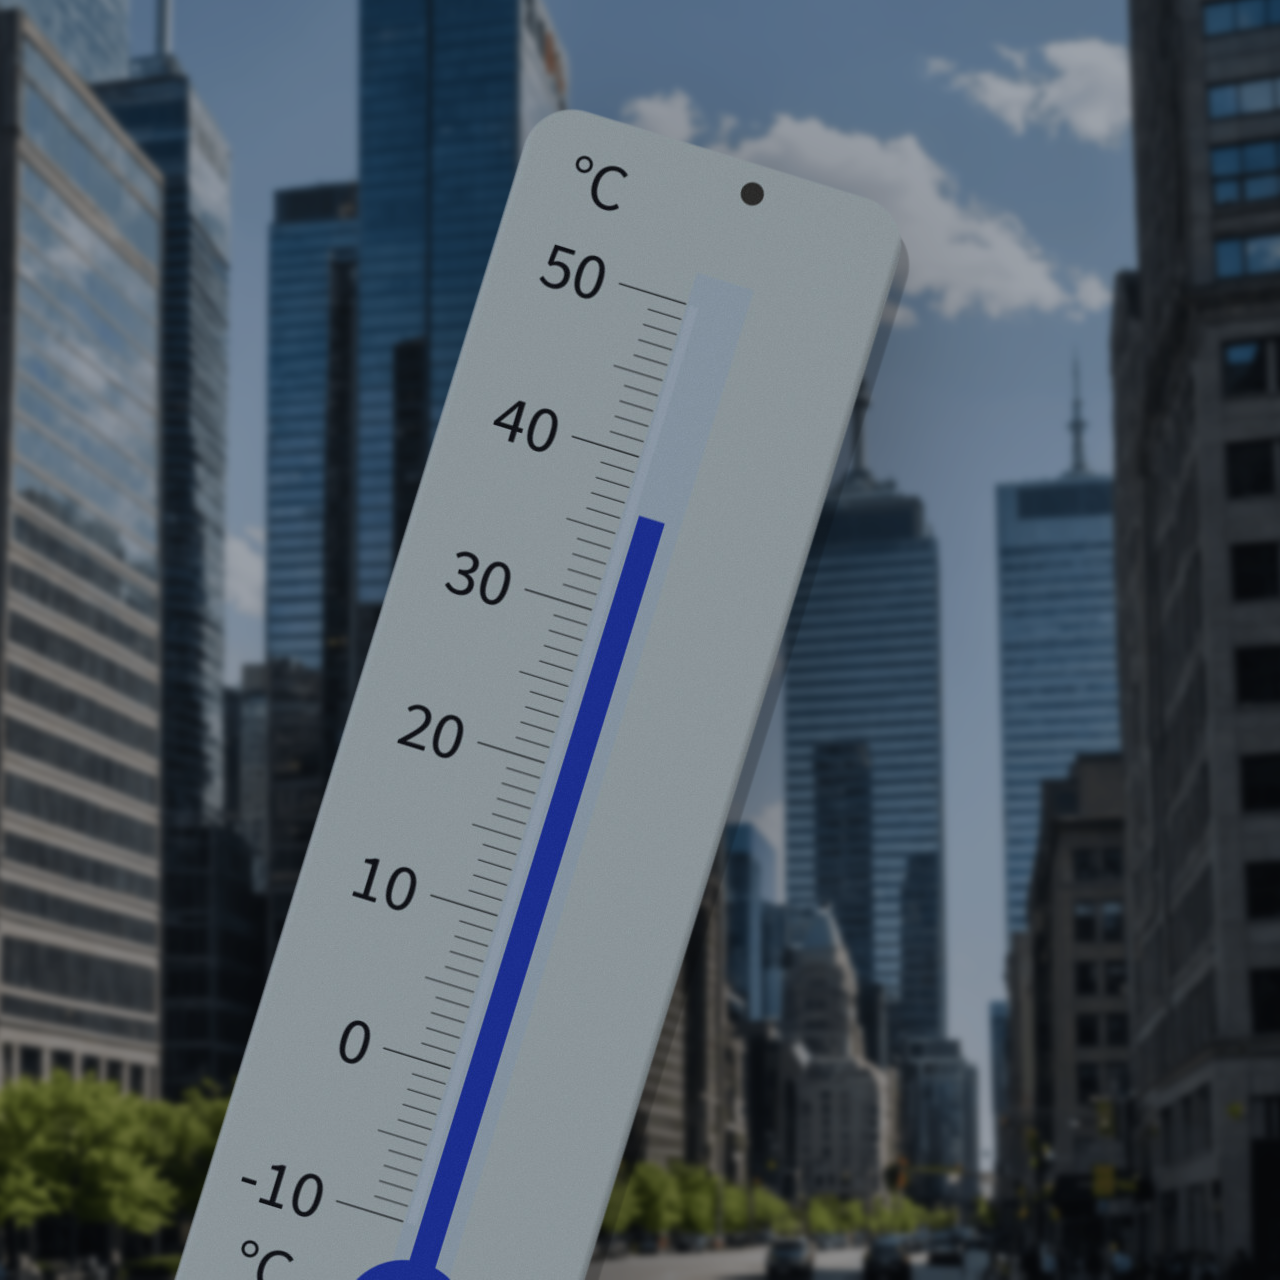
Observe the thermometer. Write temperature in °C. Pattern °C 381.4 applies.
°C 36.5
